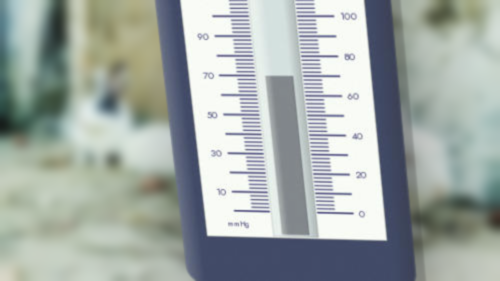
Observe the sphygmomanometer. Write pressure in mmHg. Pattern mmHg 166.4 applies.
mmHg 70
